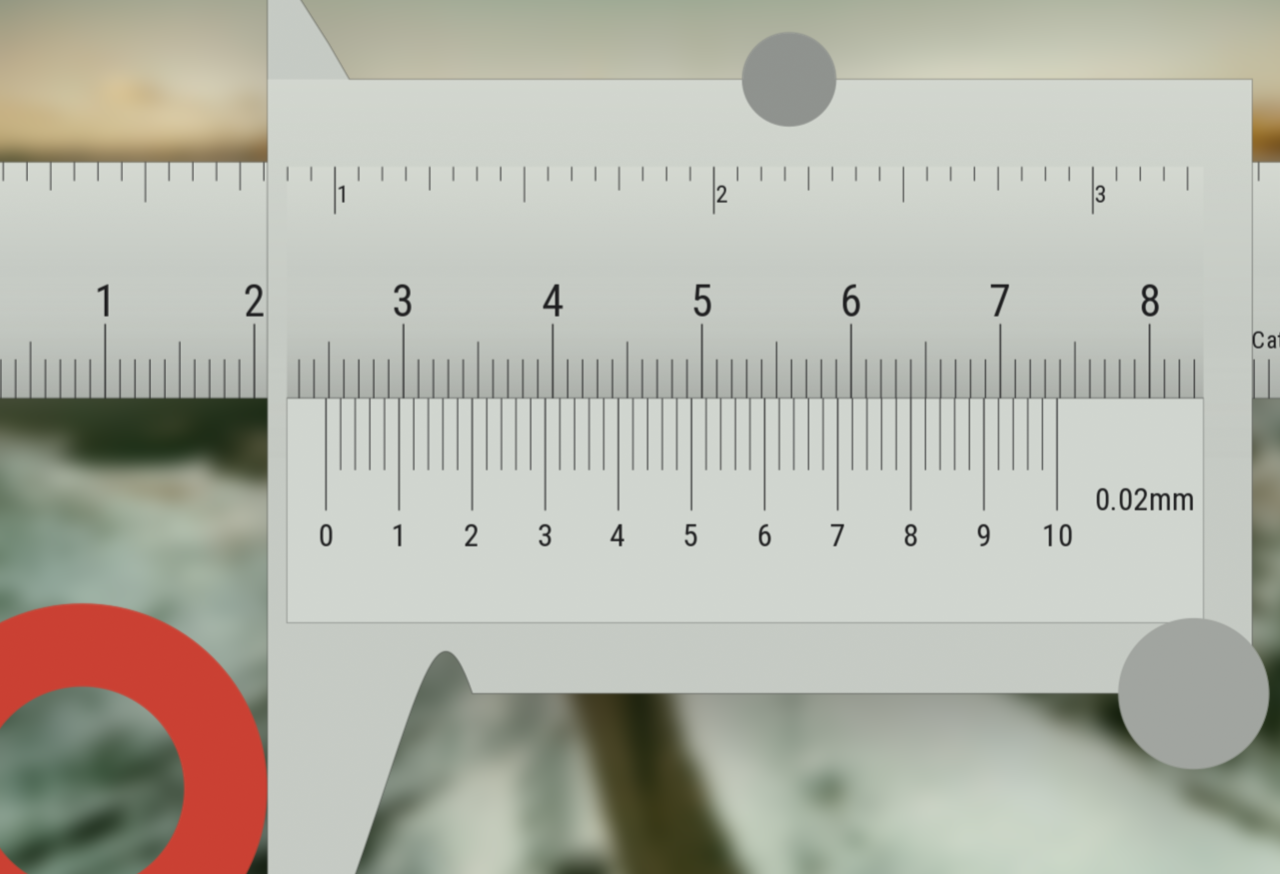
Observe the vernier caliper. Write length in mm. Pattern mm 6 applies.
mm 24.8
